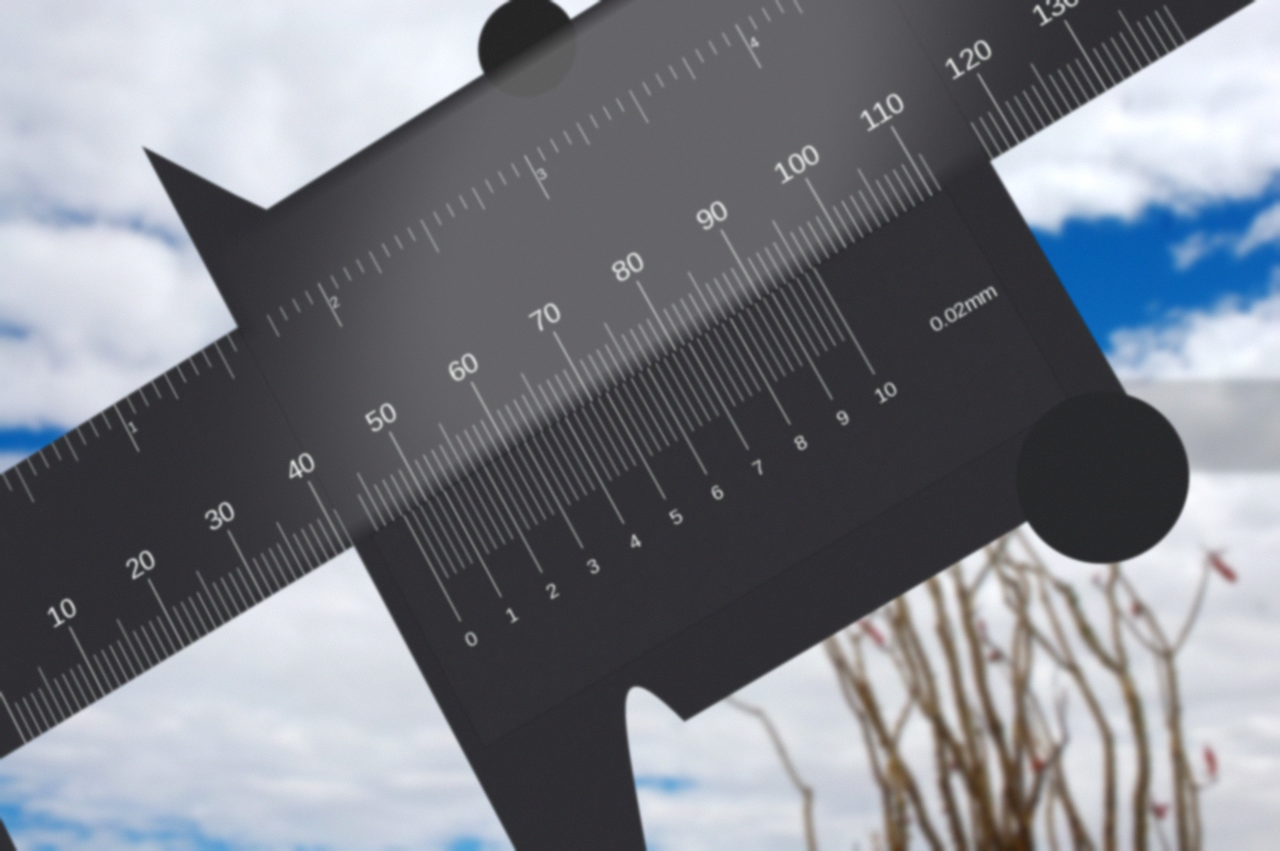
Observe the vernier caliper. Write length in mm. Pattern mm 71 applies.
mm 47.2
